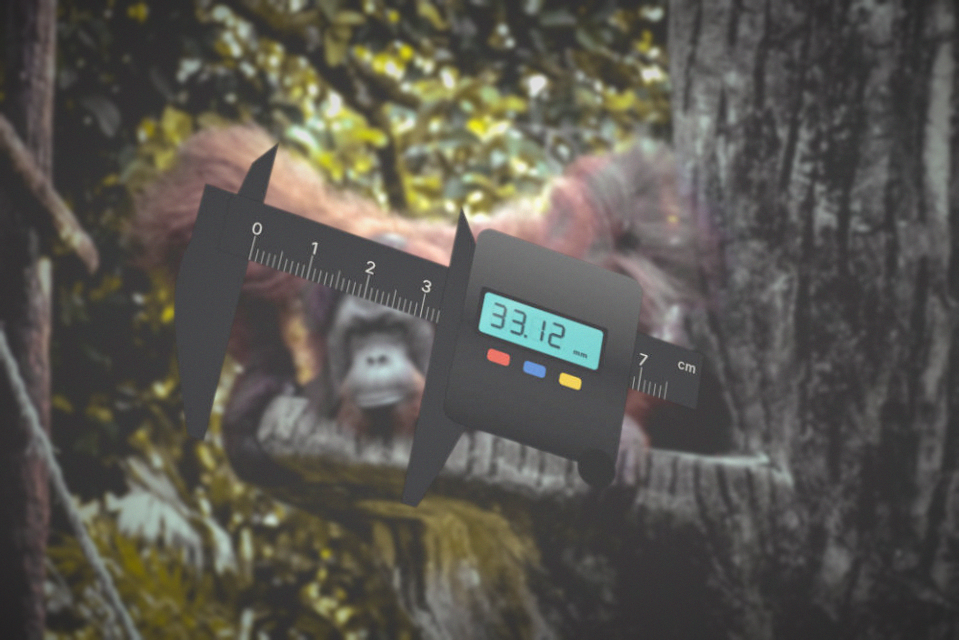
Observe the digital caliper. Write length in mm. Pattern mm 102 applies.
mm 33.12
